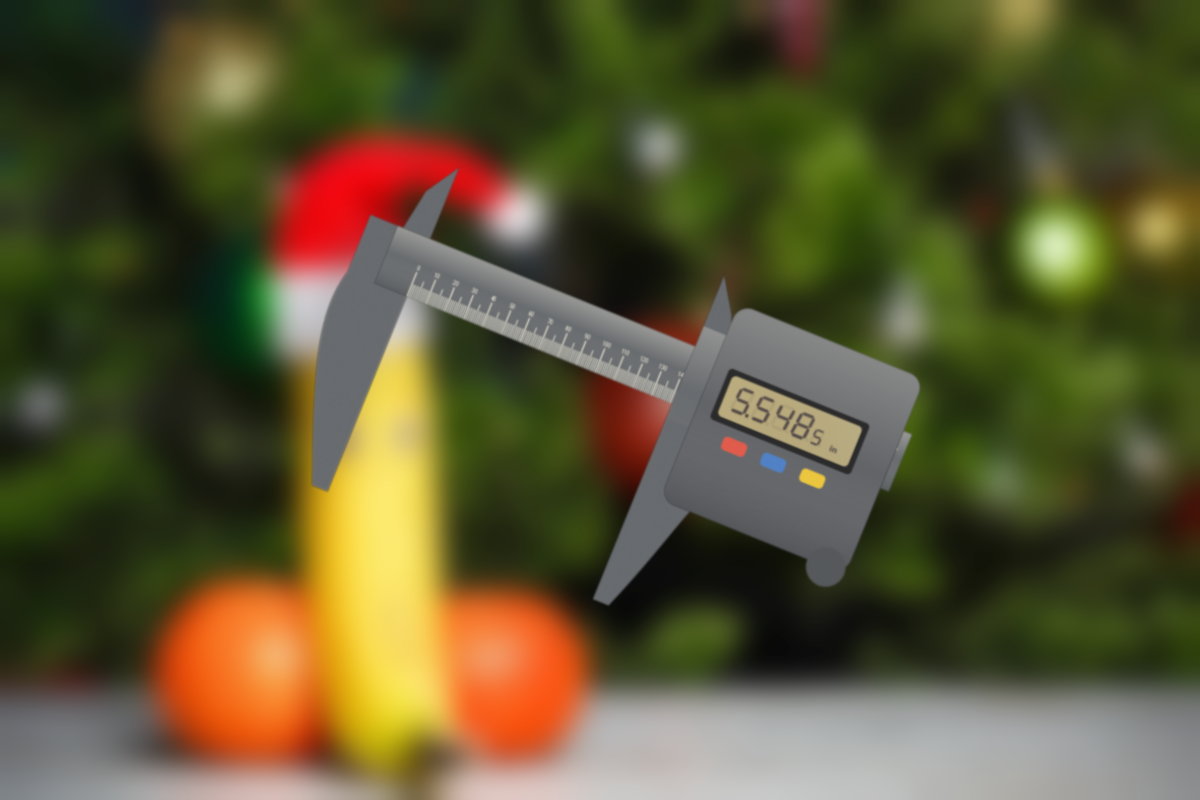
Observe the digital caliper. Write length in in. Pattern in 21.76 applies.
in 5.5485
